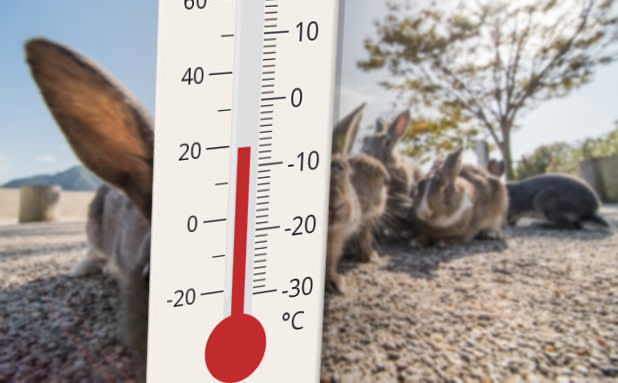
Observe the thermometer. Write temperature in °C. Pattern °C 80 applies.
°C -7
